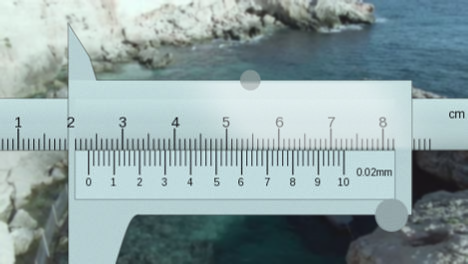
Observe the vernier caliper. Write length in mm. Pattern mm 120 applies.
mm 23.5
